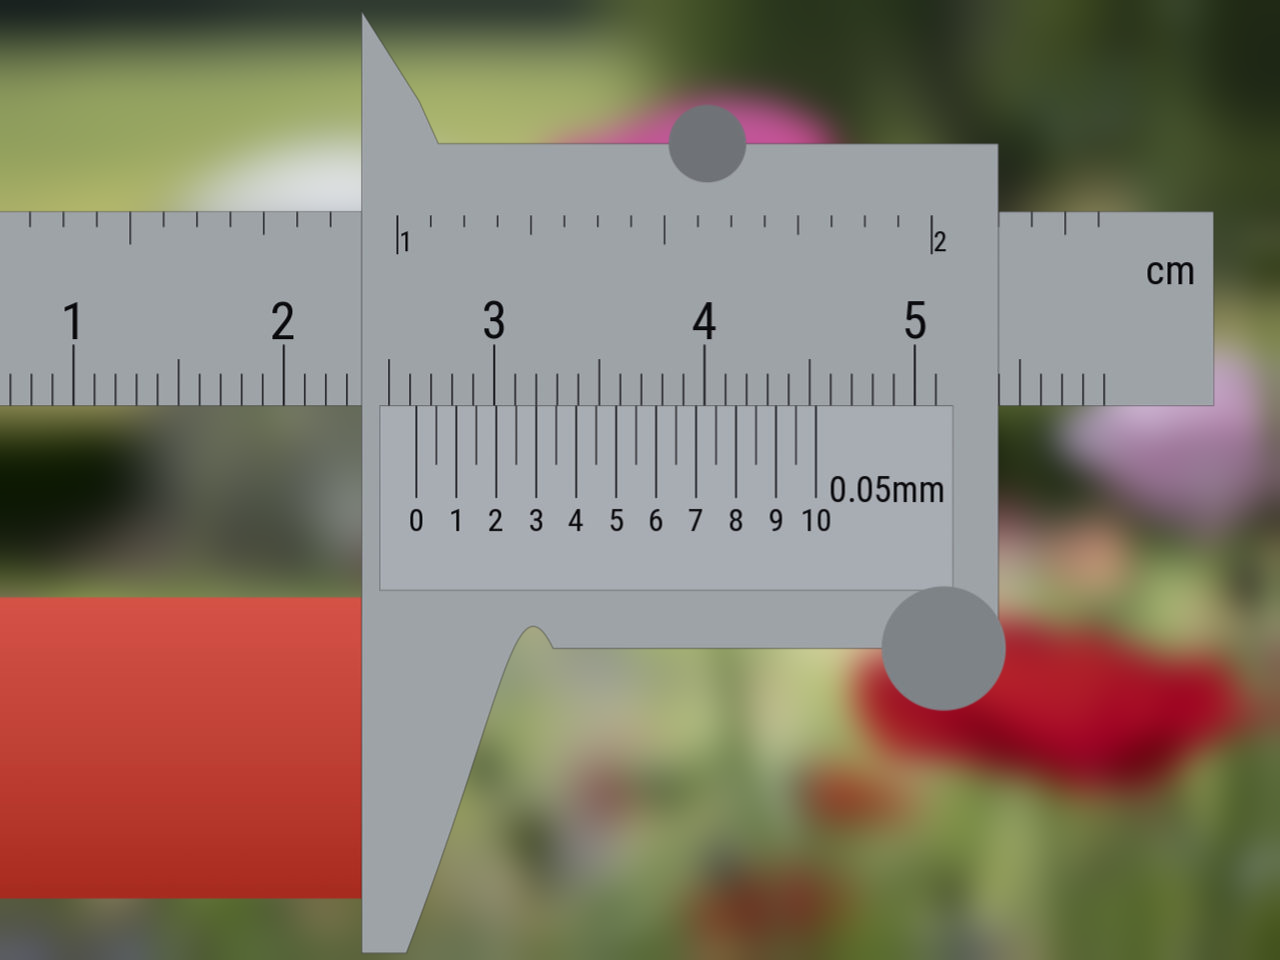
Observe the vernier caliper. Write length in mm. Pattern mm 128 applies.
mm 26.3
